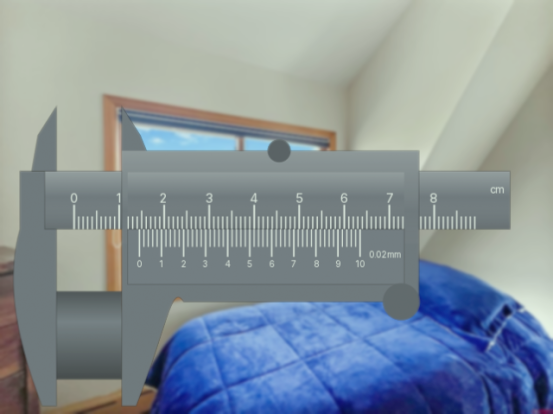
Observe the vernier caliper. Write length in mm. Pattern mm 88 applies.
mm 14.5
